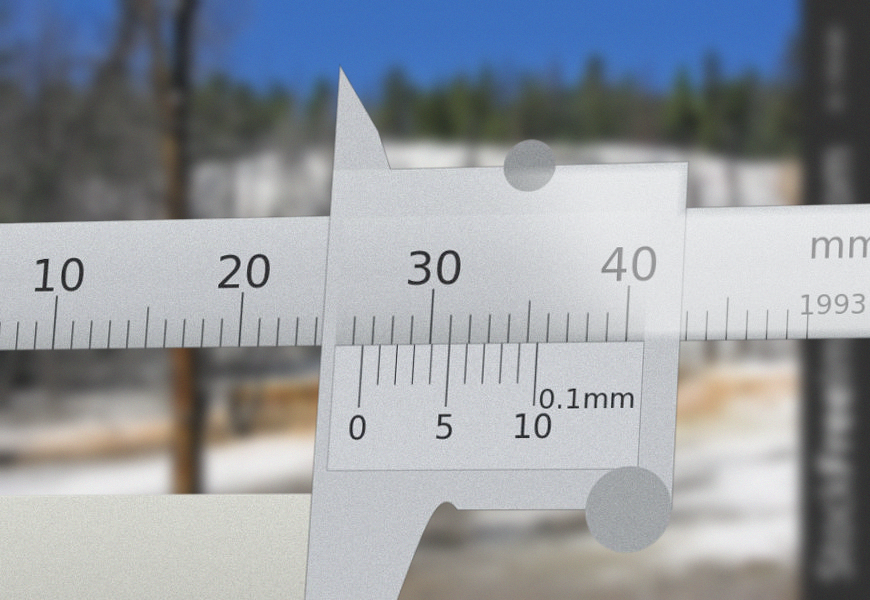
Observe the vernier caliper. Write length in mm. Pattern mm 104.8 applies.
mm 26.5
